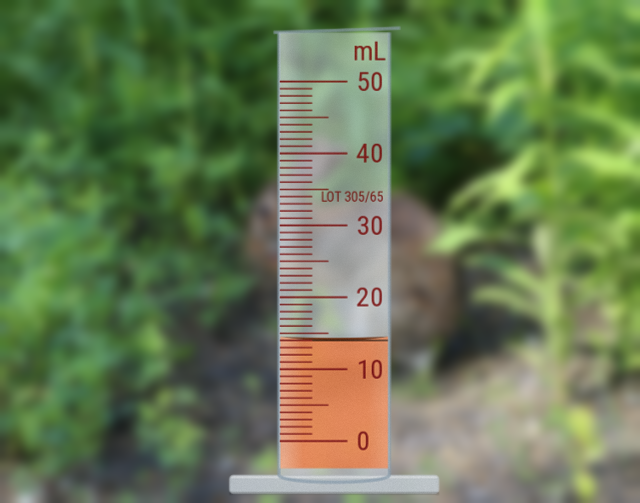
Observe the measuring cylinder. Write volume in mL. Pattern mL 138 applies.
mL 14
